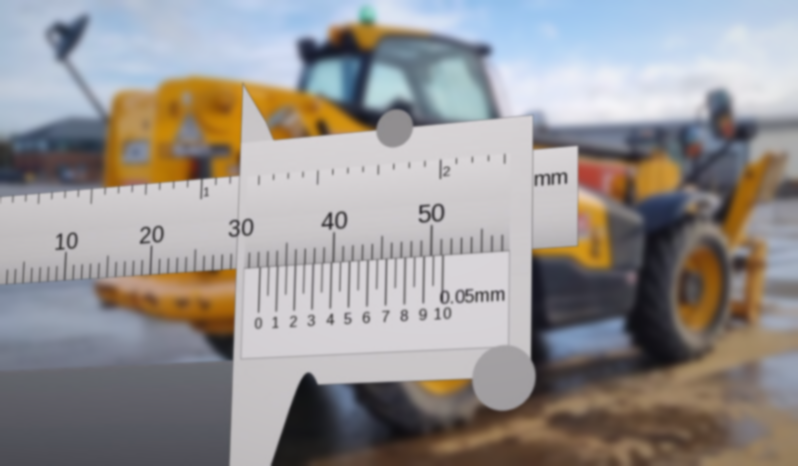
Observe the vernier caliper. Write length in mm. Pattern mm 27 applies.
mm 32.2
